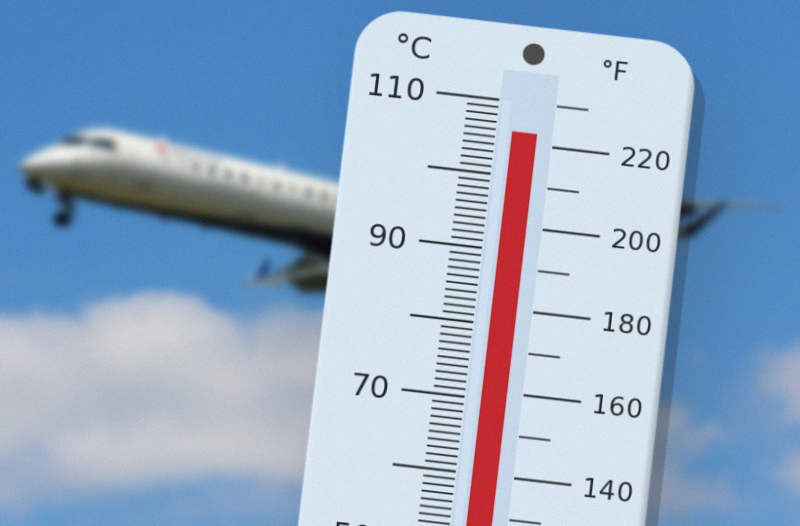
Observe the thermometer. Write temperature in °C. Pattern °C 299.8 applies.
°C 106
